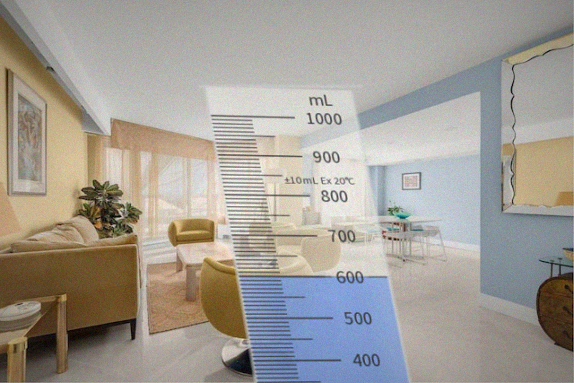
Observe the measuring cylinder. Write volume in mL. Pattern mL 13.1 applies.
mL 600
